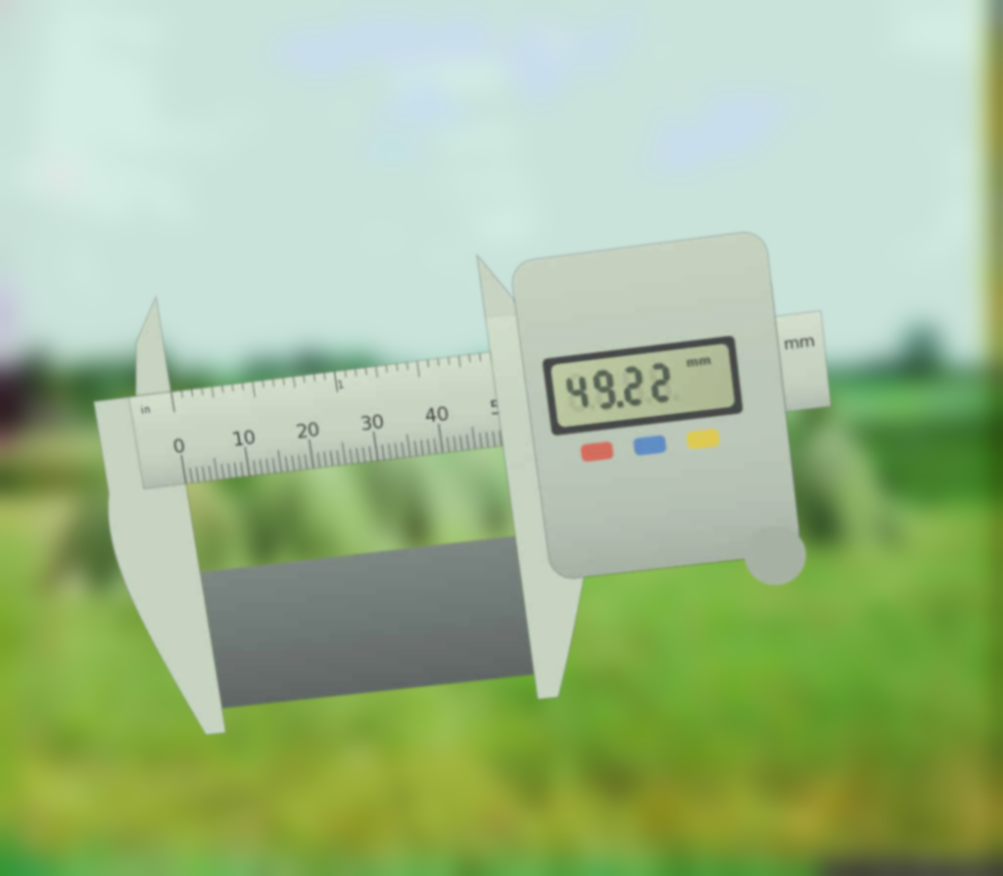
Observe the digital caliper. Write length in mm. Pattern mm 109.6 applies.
mm 49.22
